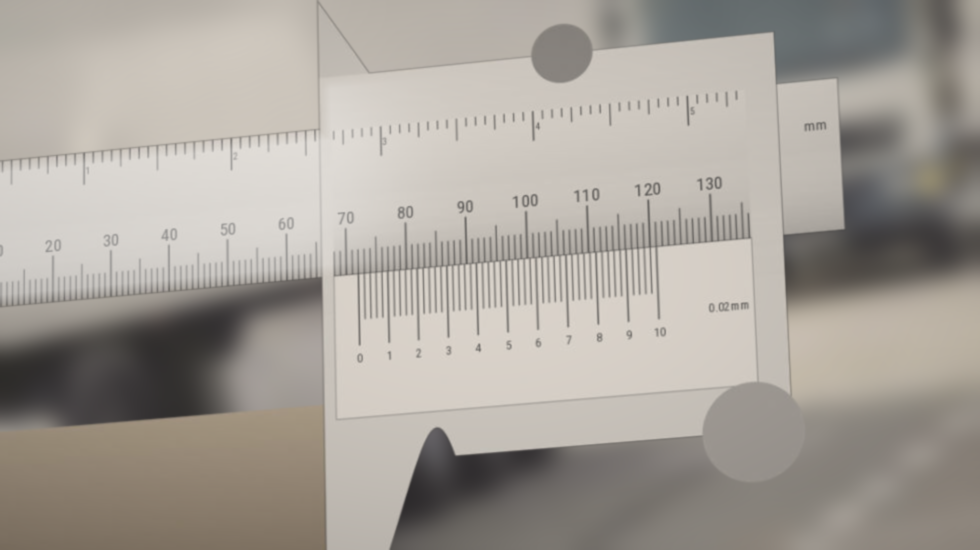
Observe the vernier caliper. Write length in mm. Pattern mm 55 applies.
mm 72.0
